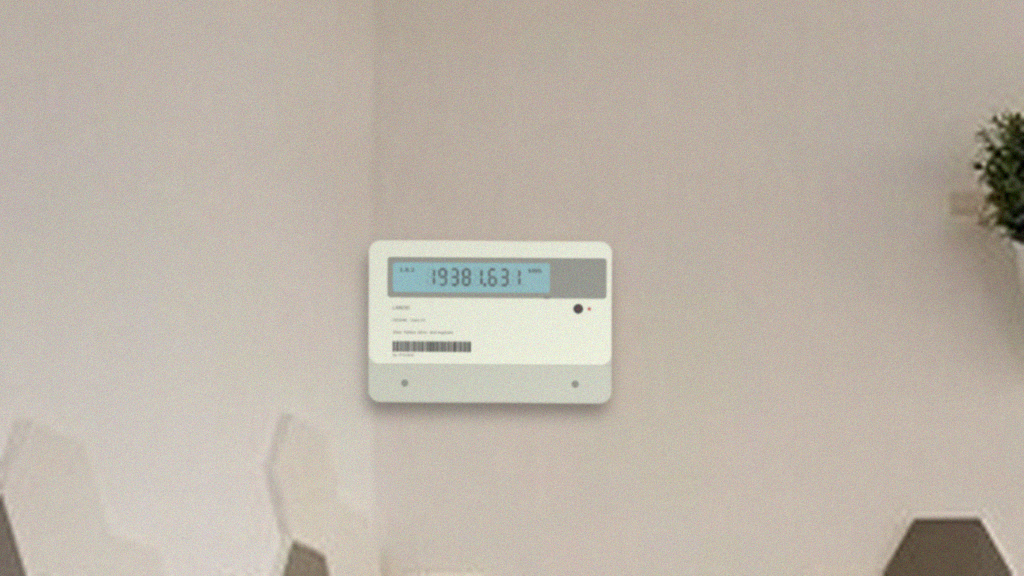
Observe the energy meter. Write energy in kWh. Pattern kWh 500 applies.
kWh 19381.631
